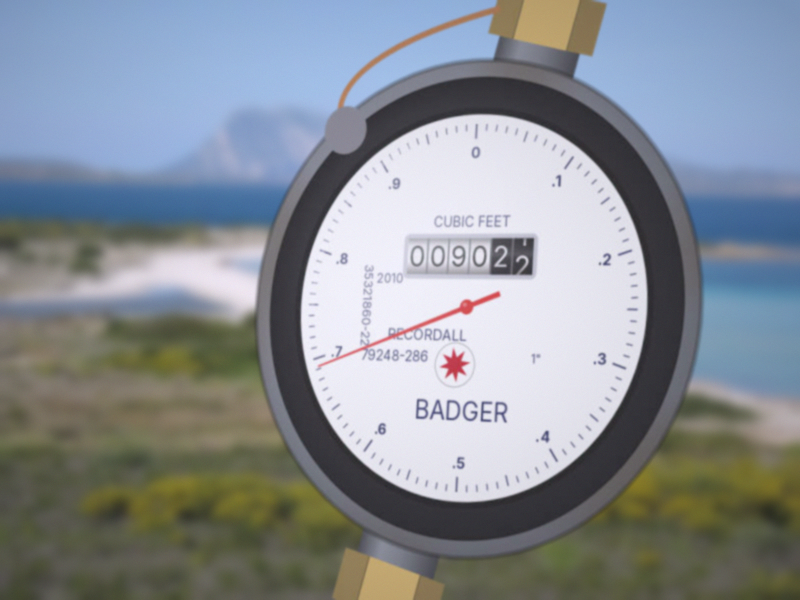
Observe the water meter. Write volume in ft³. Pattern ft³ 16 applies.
ft³ 9021.69
